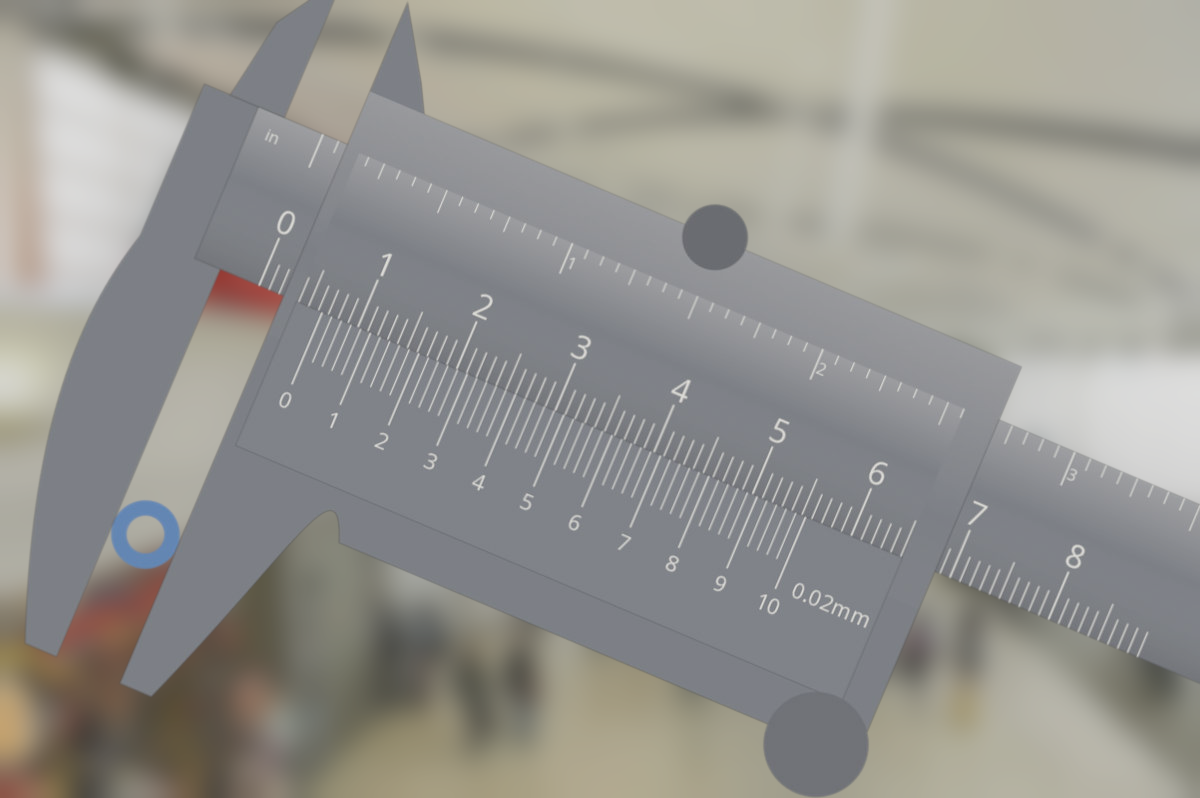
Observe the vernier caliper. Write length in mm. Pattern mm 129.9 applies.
mm 6.4
